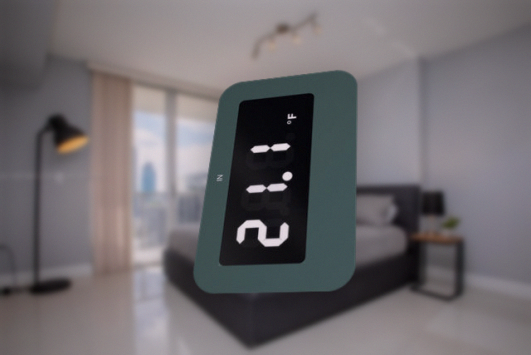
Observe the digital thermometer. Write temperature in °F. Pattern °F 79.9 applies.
°F 21.1
